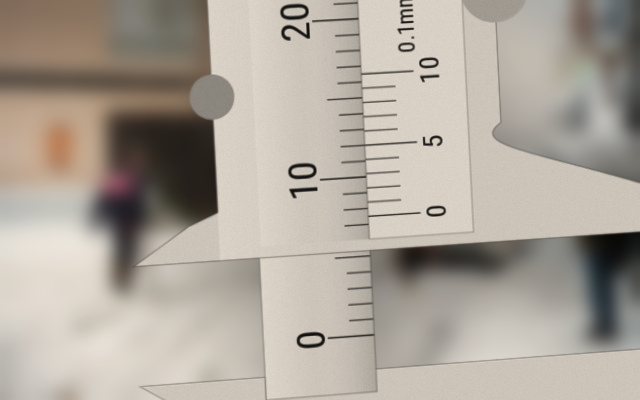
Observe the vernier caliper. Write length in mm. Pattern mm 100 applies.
mm 7.5
